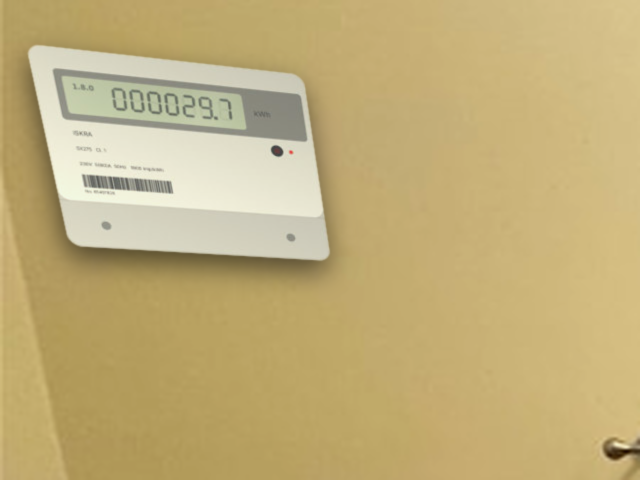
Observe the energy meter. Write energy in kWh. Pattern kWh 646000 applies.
kWh 29.7
